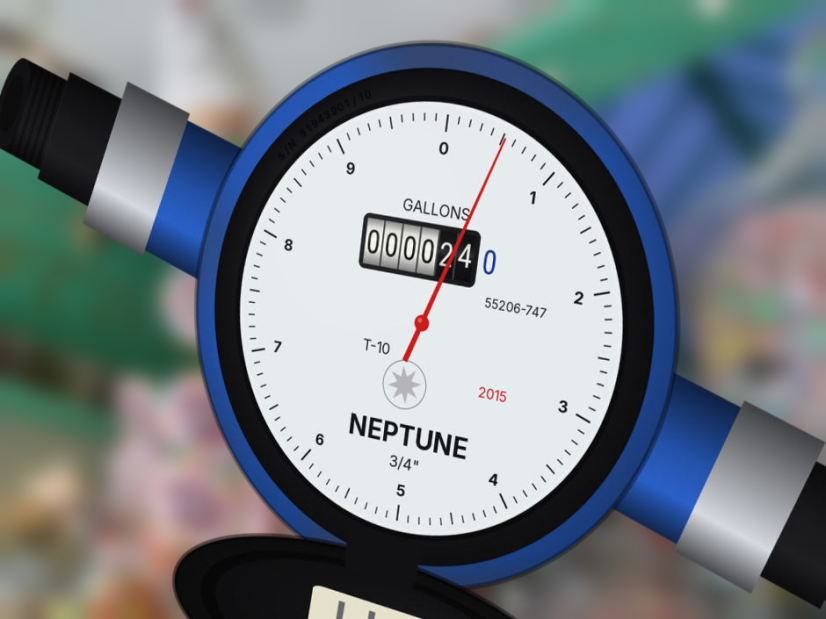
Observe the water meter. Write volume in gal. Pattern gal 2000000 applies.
gal 240.5
